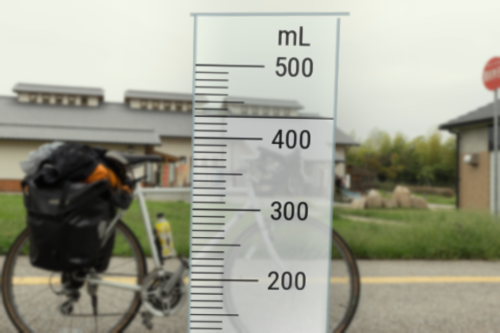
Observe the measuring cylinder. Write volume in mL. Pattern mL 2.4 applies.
mL 430
